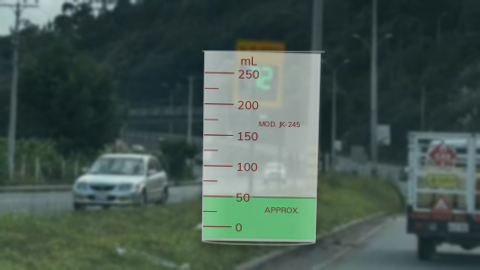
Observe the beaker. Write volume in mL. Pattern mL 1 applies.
mL 50
